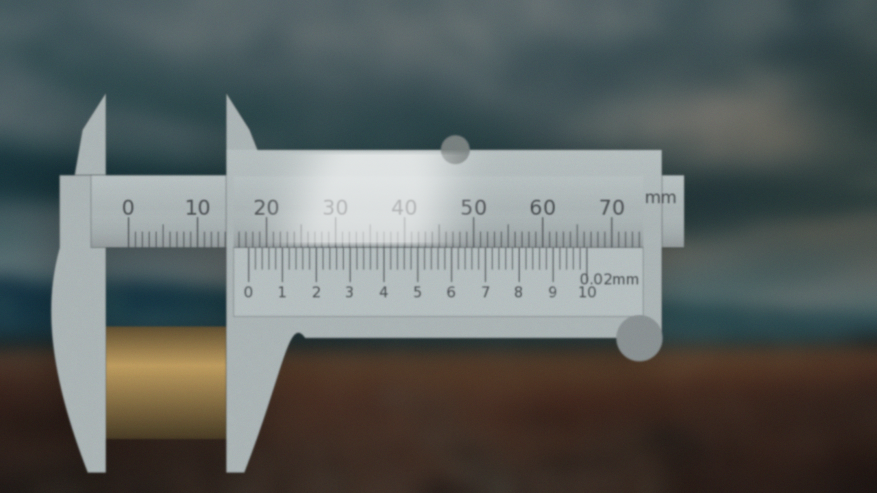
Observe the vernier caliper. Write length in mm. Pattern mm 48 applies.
mm 17.4
